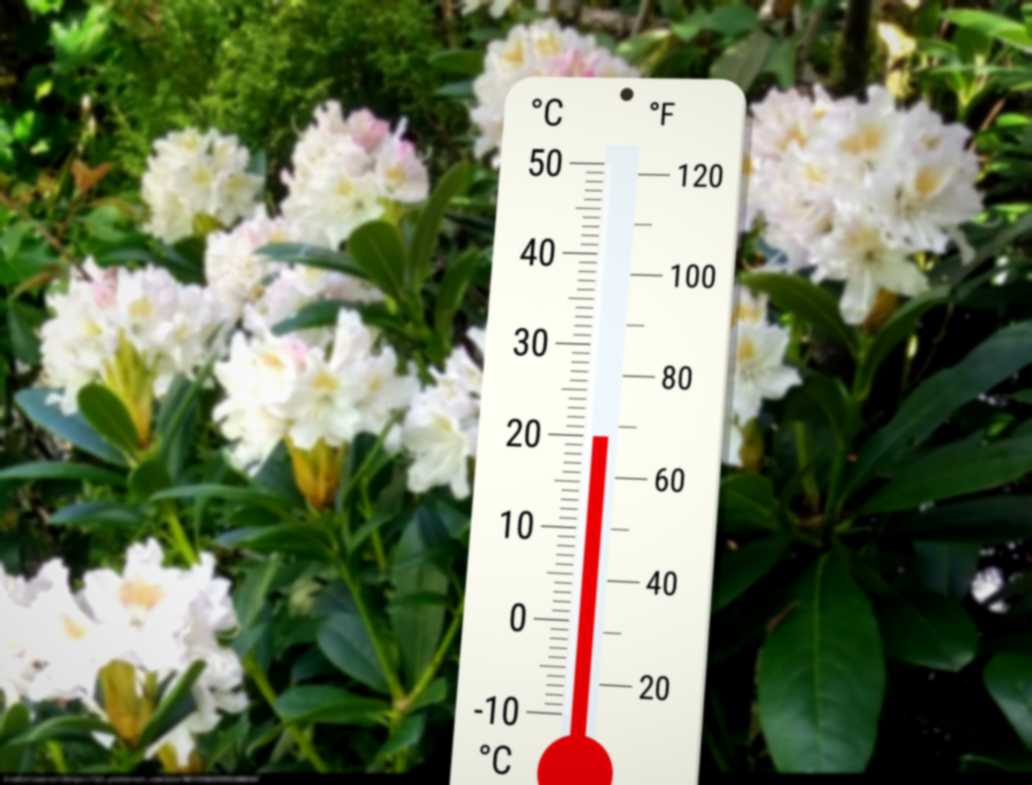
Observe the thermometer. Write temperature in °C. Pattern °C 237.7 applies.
°C 20
